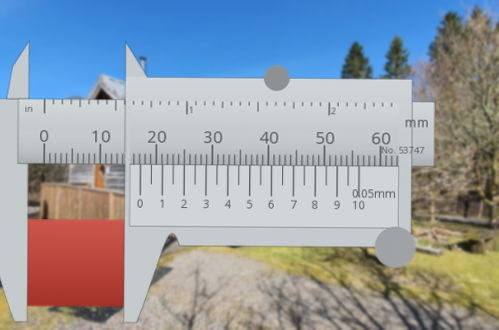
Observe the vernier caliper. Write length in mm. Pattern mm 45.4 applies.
mm 17.2
